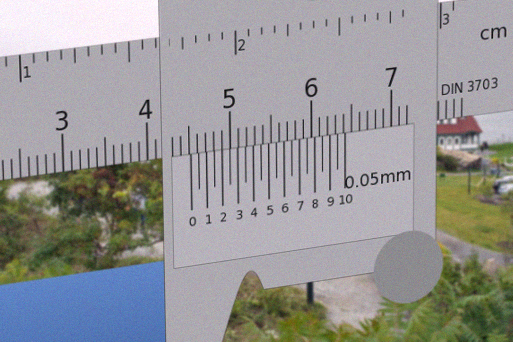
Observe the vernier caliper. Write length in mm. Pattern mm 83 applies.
mm 45.2
